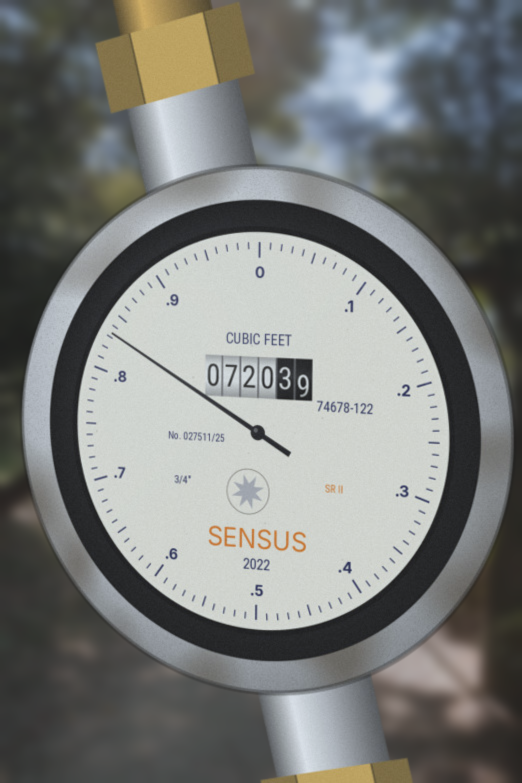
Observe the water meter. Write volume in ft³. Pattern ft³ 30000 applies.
ft³ 72038.83
